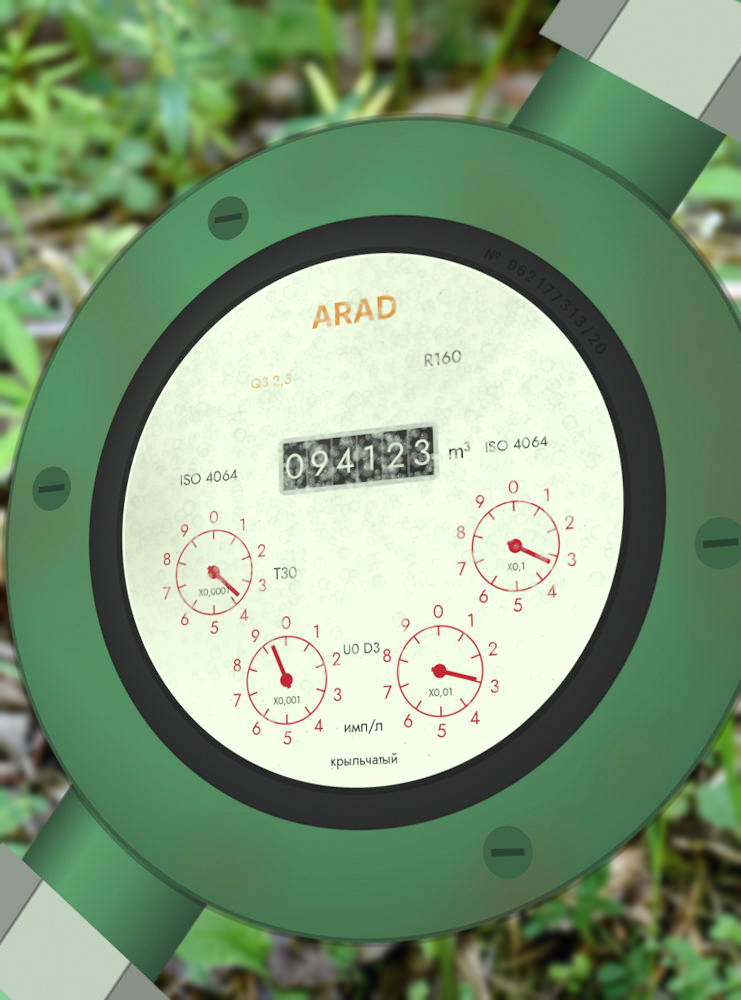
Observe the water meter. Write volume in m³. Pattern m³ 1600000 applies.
m³ 94123.3293
